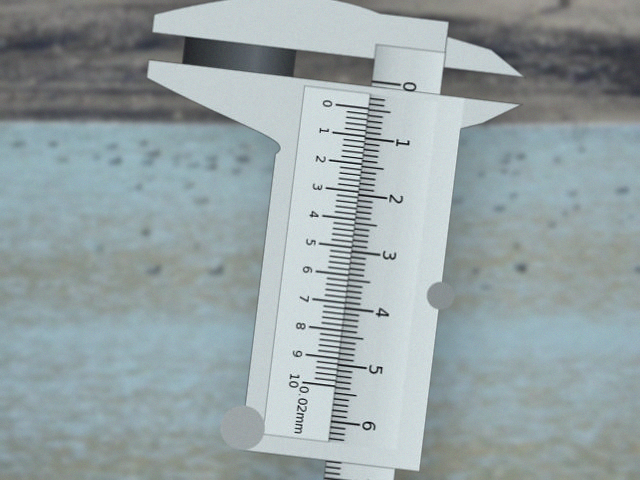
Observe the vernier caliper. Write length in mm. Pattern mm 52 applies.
mm 4.8
